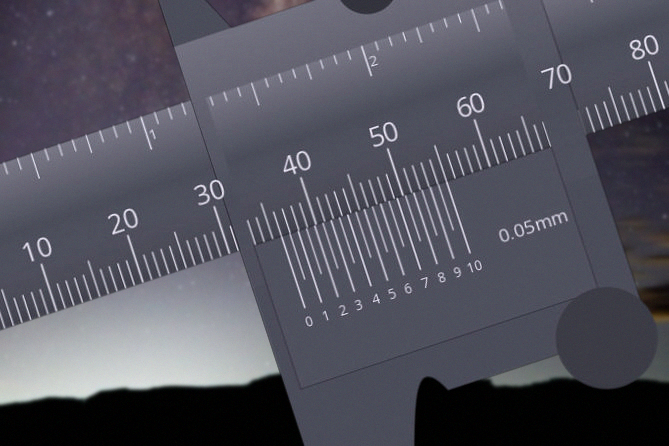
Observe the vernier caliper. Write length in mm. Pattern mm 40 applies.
mm 36.0
